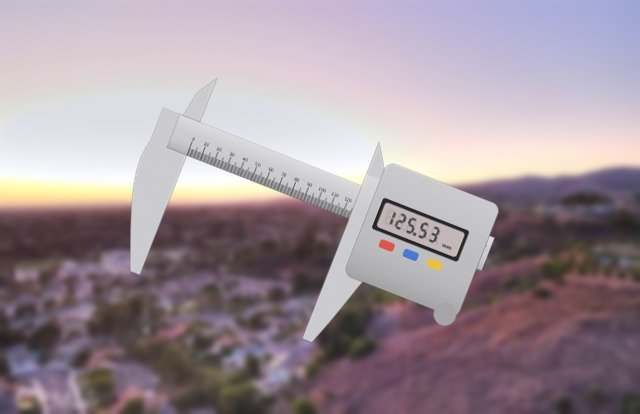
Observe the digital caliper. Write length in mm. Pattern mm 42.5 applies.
mm 125.53
